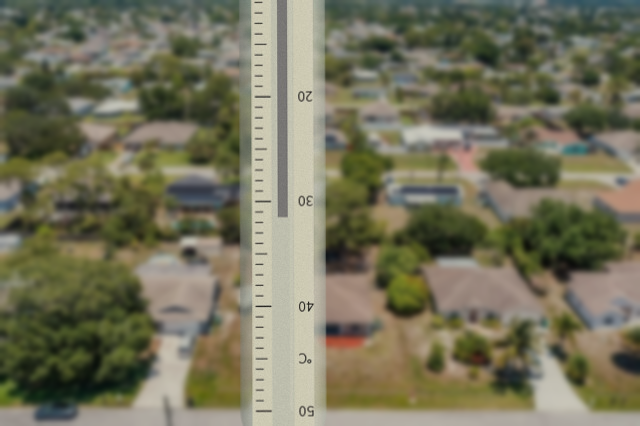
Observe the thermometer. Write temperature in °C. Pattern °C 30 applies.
°C 31.5
